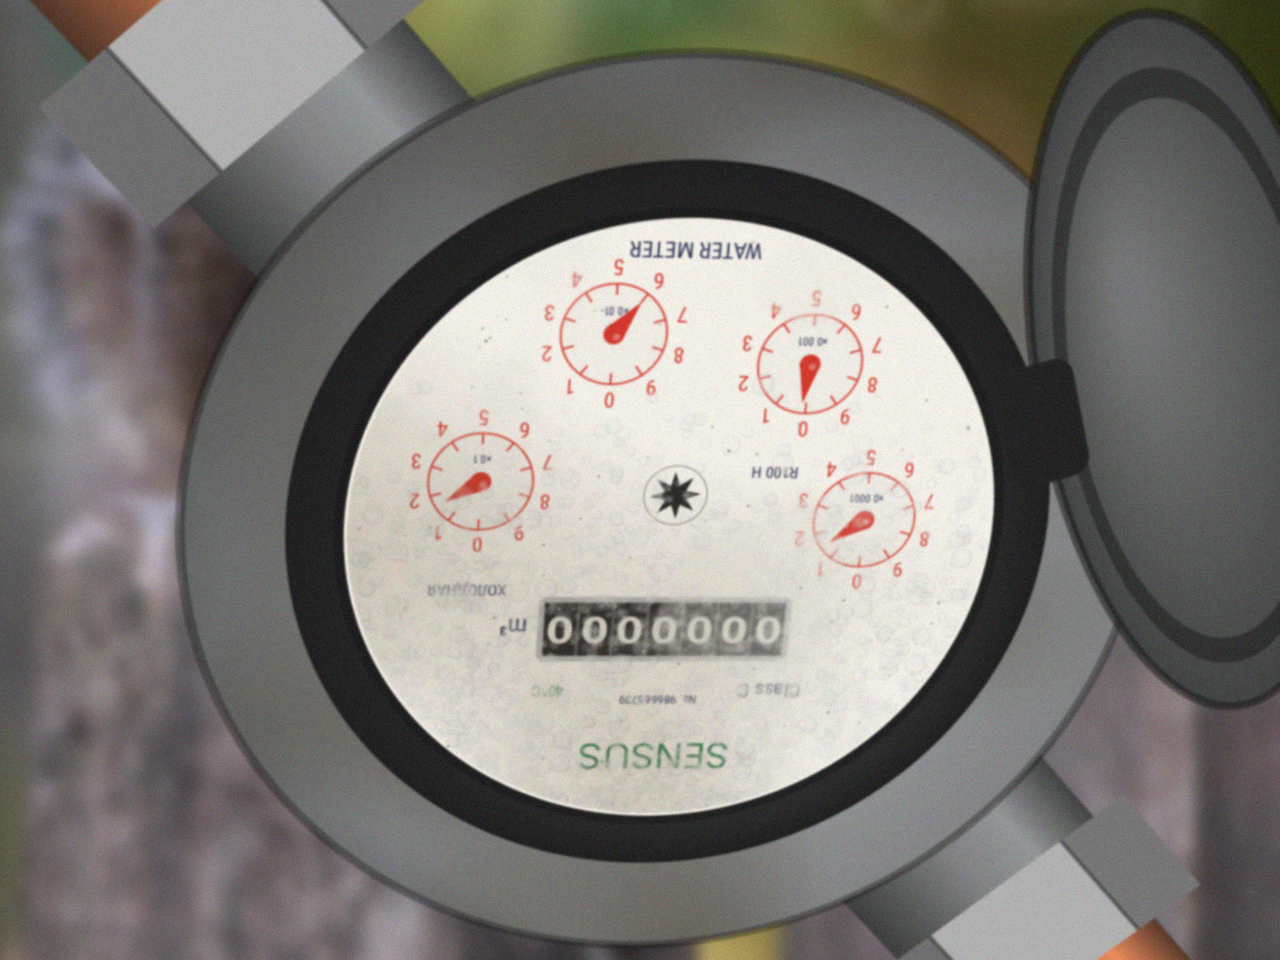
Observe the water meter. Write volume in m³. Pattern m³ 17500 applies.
m³ 0.1601
